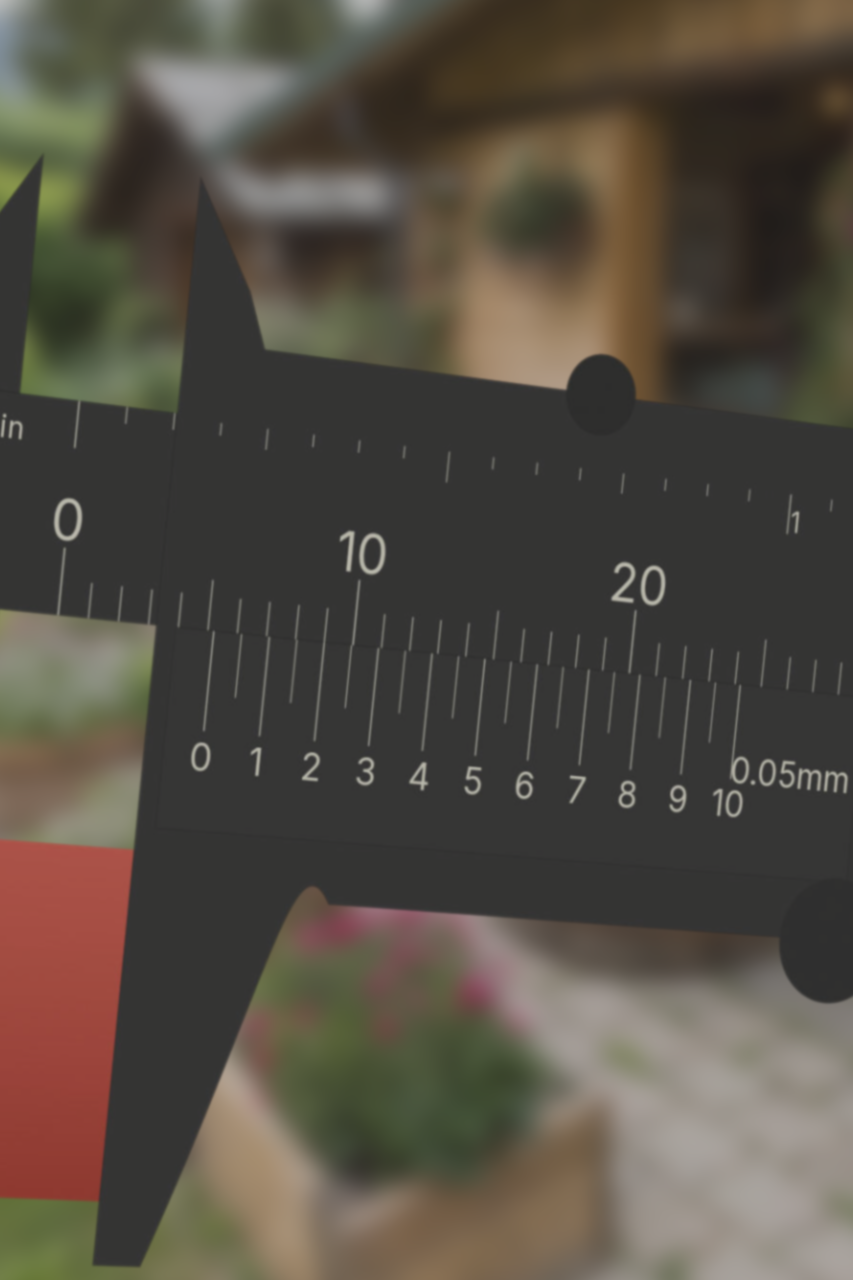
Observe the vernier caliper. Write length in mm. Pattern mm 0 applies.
mm 5.2
